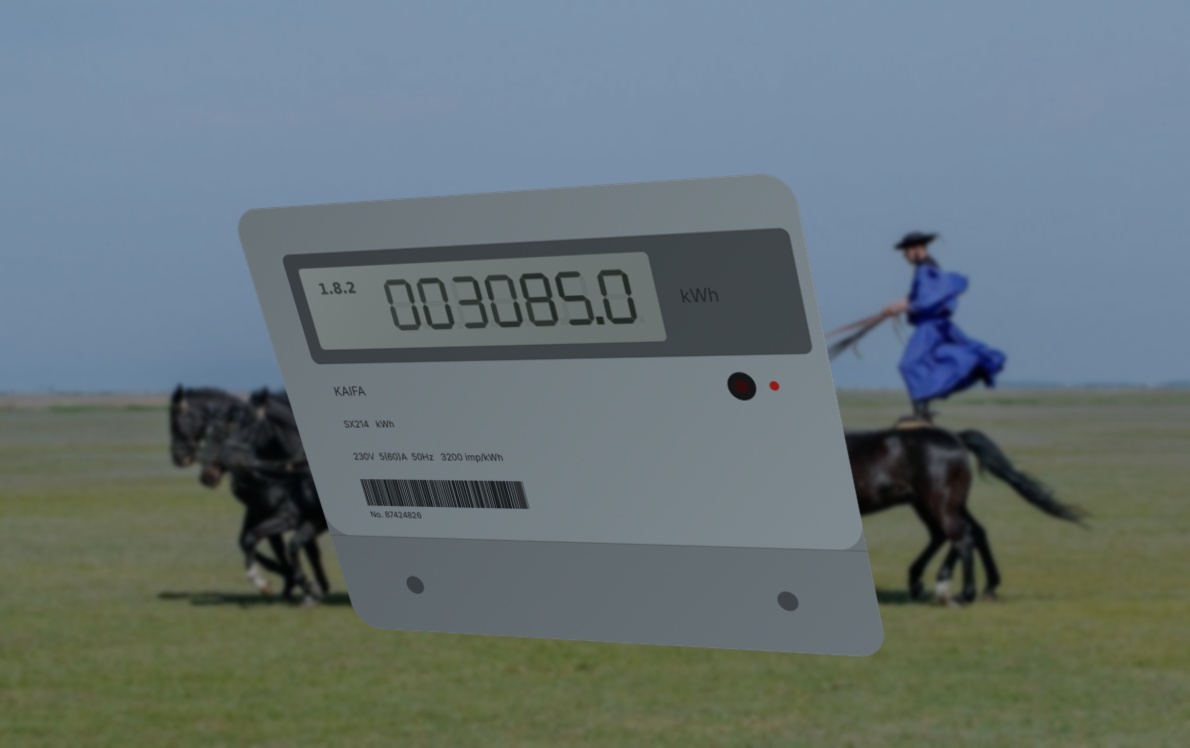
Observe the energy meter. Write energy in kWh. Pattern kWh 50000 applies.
kWh 3085.0
